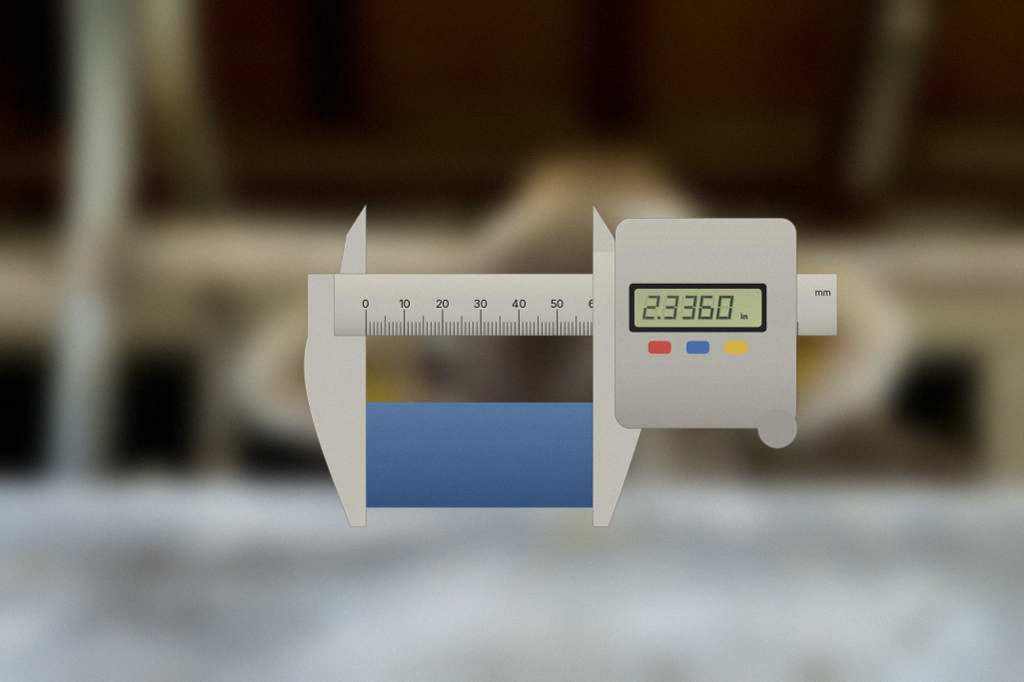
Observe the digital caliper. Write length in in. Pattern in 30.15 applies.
in 2.3360
